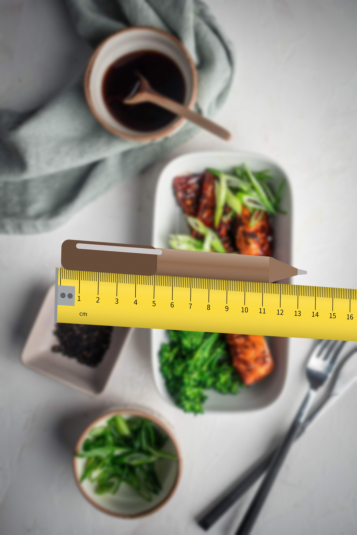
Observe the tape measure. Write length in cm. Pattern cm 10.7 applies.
cm 13.5
